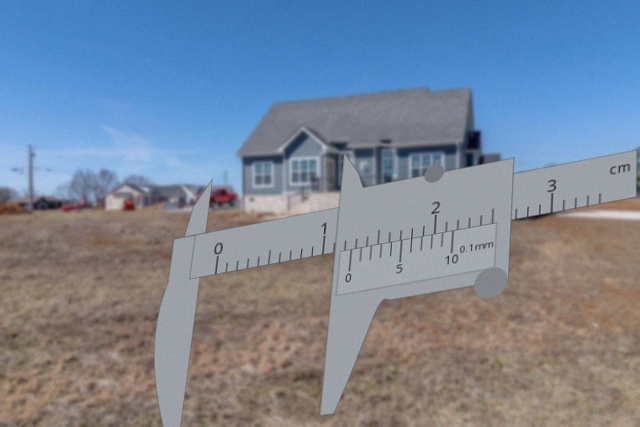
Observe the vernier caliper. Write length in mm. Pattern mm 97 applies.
mm 12.6
